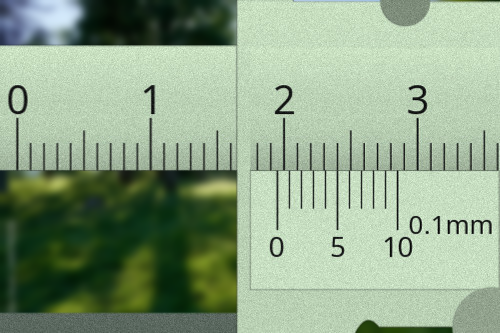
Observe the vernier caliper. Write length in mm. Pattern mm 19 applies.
mm 19.5
